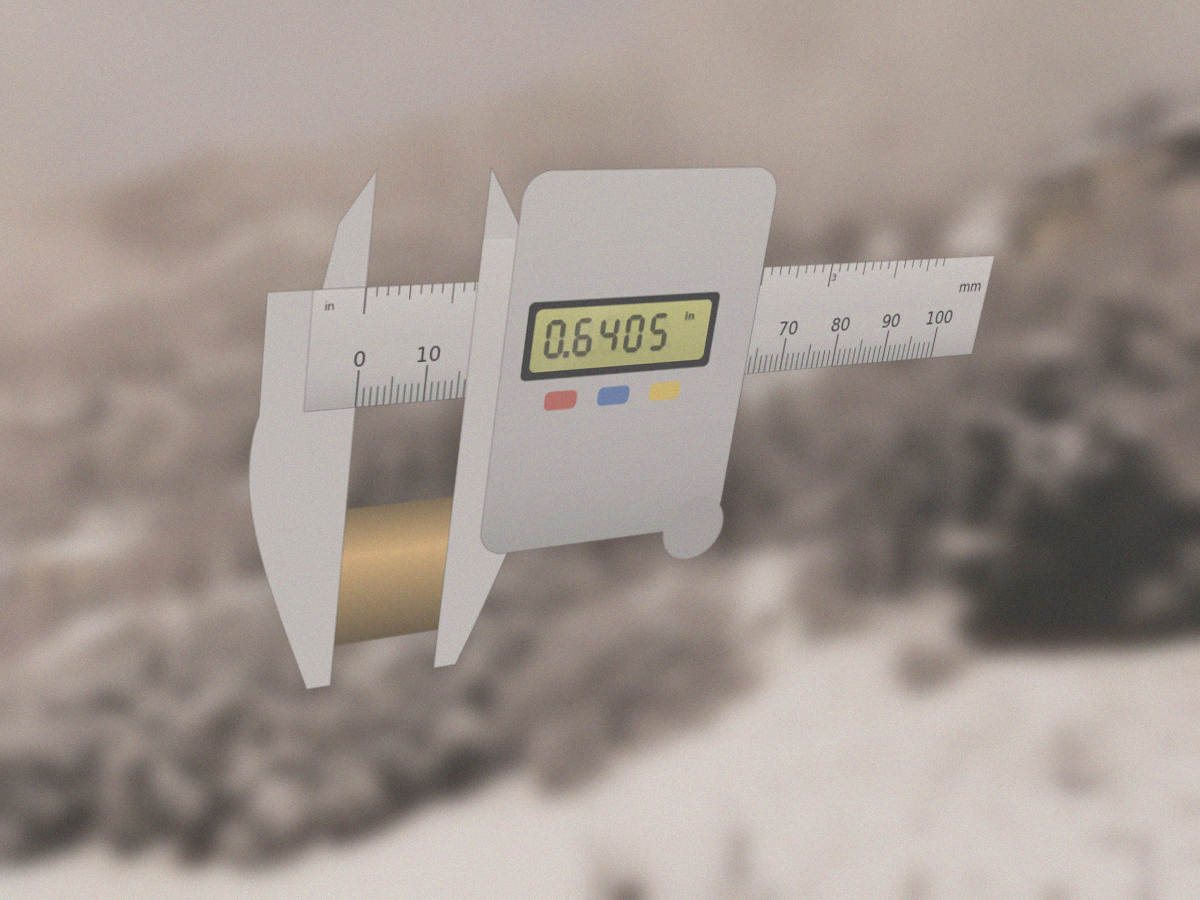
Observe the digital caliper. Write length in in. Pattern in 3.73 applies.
in 0.6405
